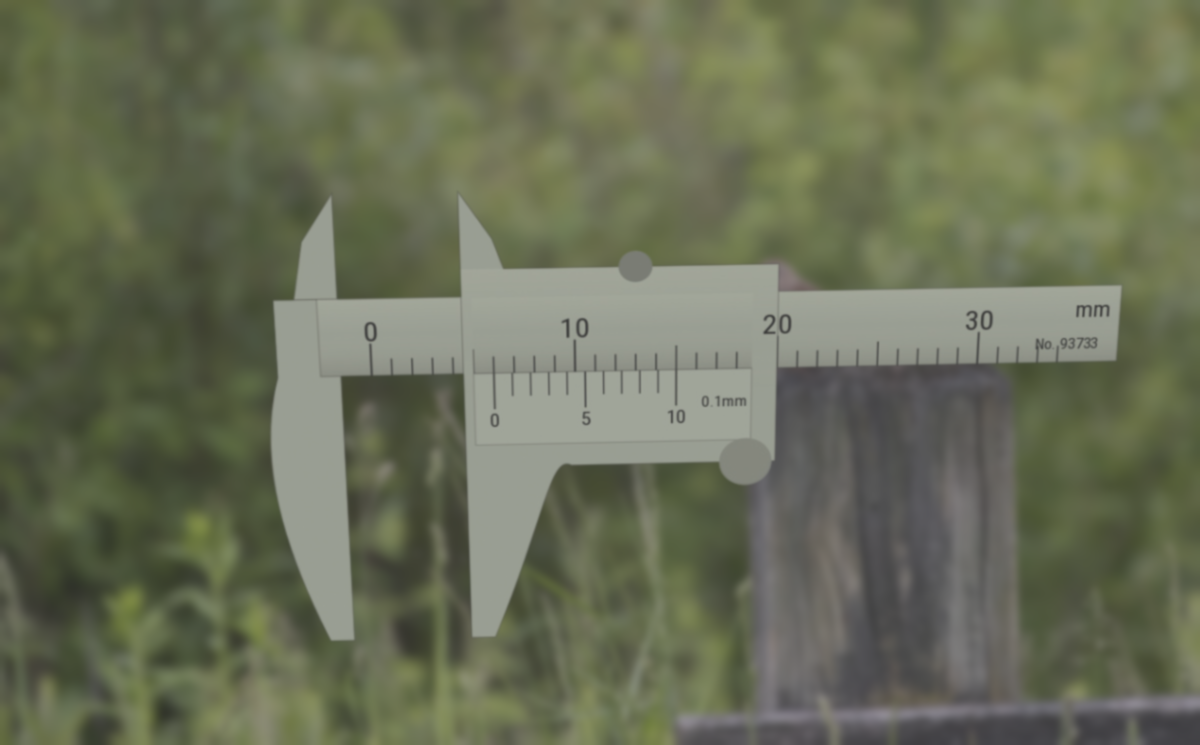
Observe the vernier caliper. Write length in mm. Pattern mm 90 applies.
mm 6.0
